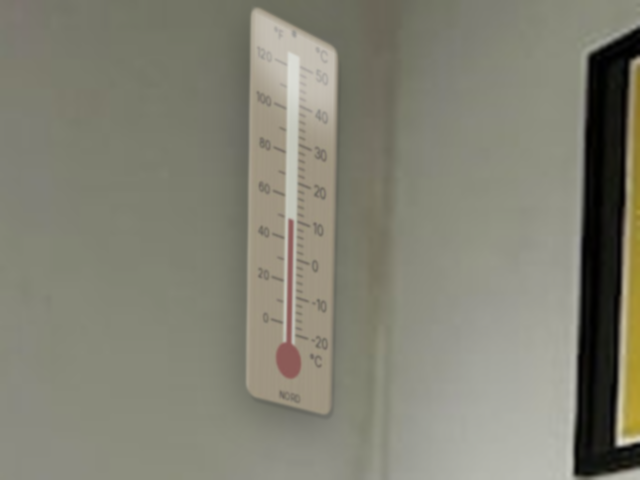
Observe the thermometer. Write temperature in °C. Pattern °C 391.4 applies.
°C 10
